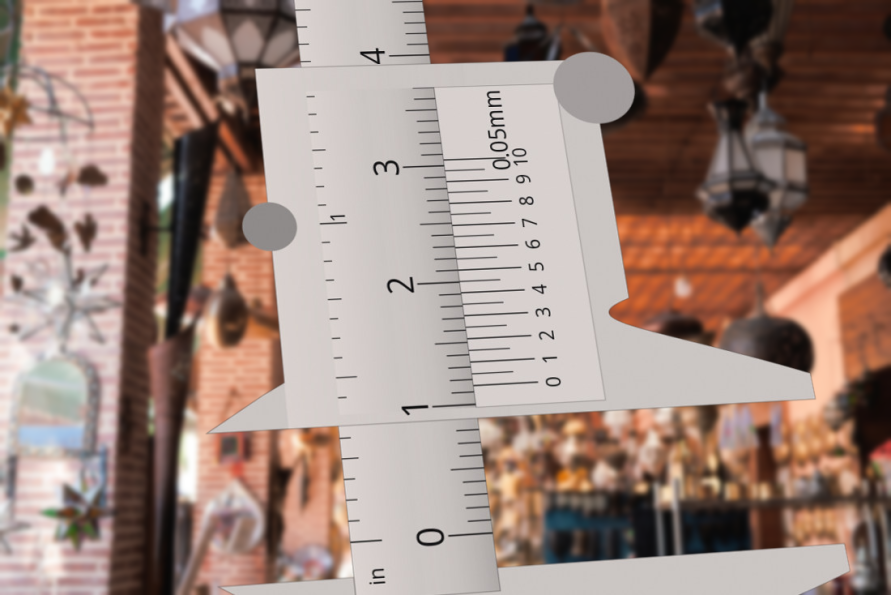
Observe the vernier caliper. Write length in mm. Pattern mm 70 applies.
mm 11.5
